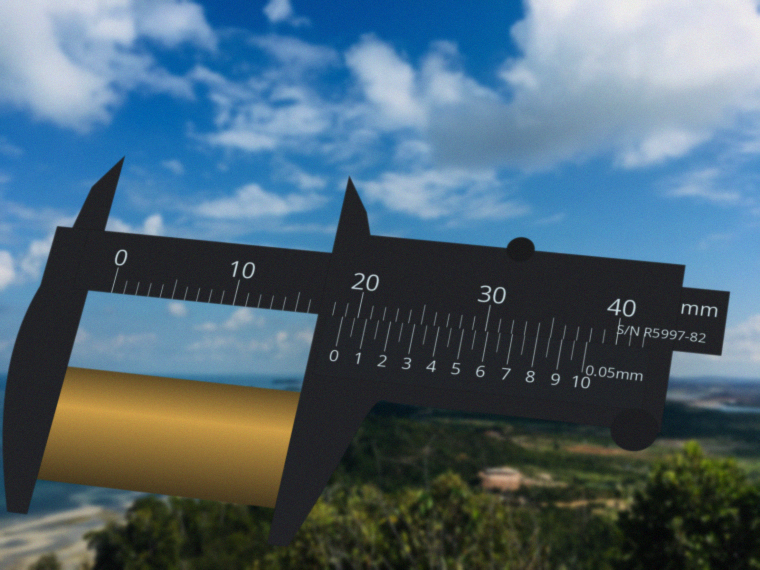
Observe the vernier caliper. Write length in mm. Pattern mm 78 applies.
mm 18.8
